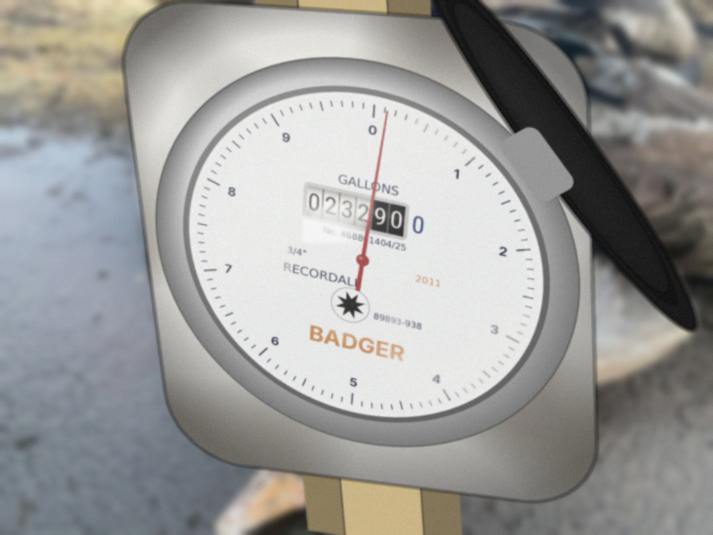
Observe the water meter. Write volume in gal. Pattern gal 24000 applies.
gal 232900.1
